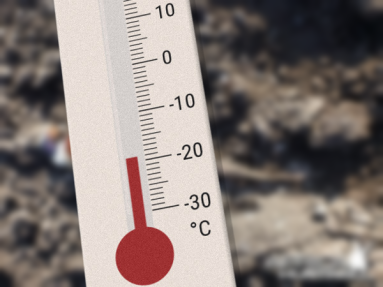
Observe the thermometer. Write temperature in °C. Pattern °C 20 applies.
°C -19
